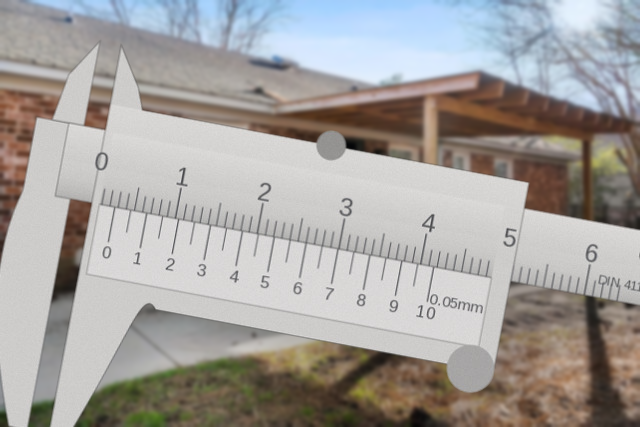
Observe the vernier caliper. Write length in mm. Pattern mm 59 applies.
mm 2.6
